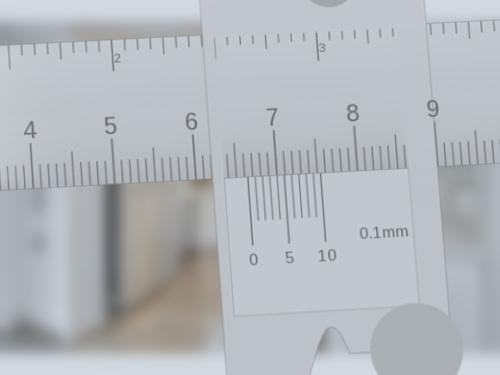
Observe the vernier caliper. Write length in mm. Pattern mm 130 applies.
mm 66.4
